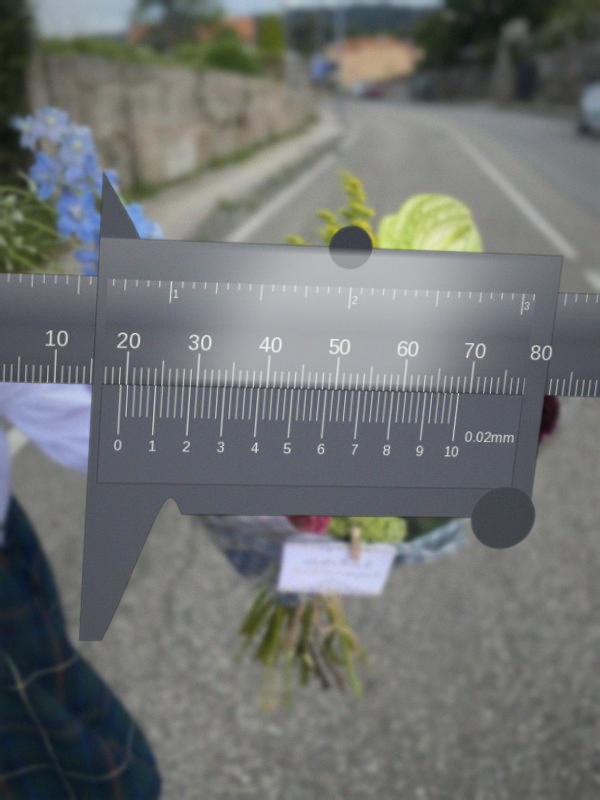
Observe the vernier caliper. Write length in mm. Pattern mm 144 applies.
mm 19.2
